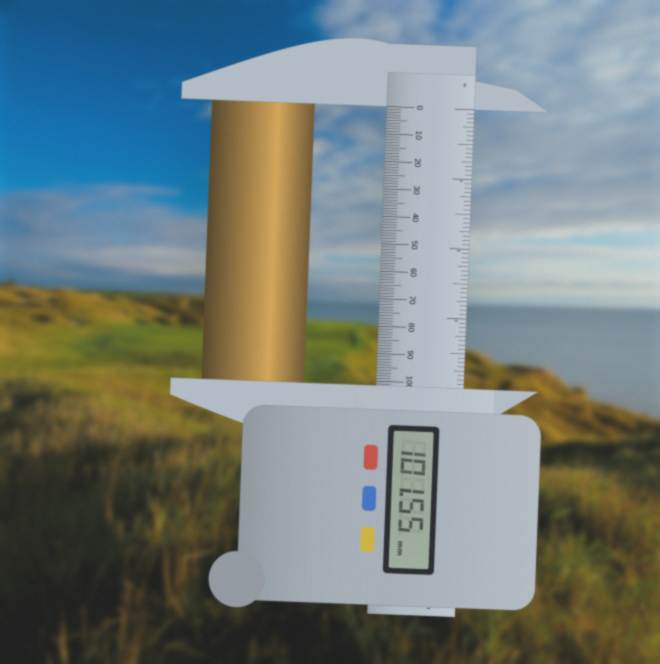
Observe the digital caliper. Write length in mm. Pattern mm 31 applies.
mm 101.55
